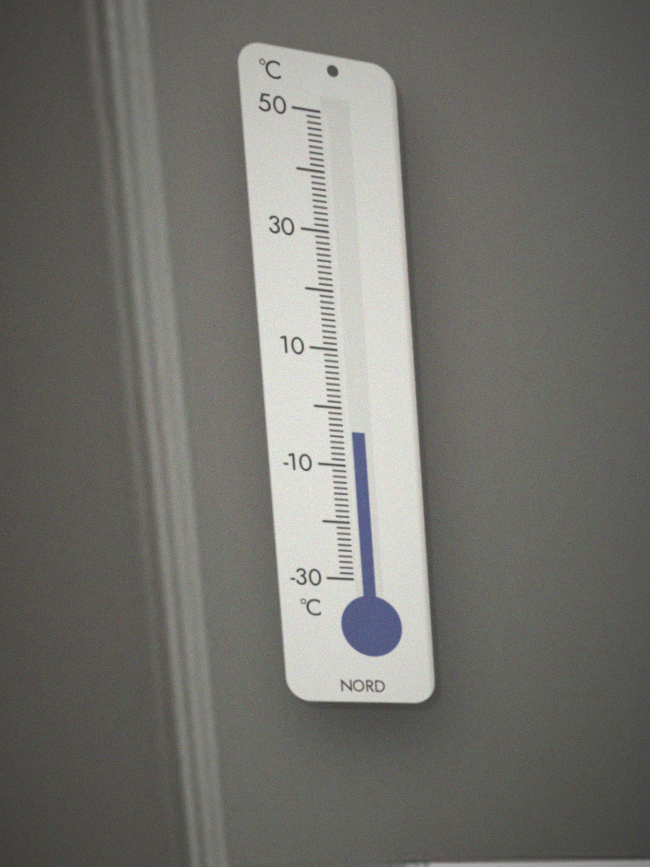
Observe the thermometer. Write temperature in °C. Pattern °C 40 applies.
°C -4
